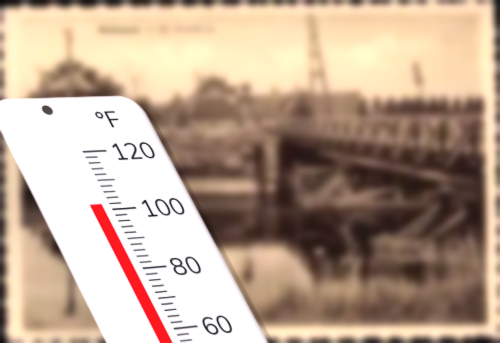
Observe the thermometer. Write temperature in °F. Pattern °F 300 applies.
°F 102
